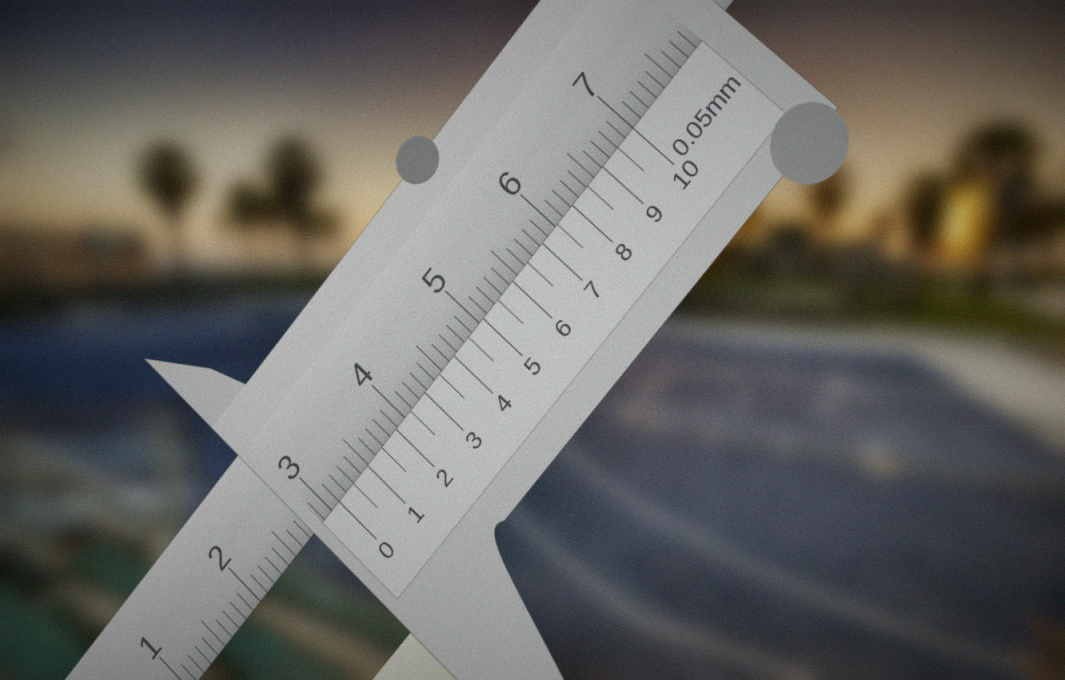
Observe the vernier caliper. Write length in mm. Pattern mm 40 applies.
mm 31.0
